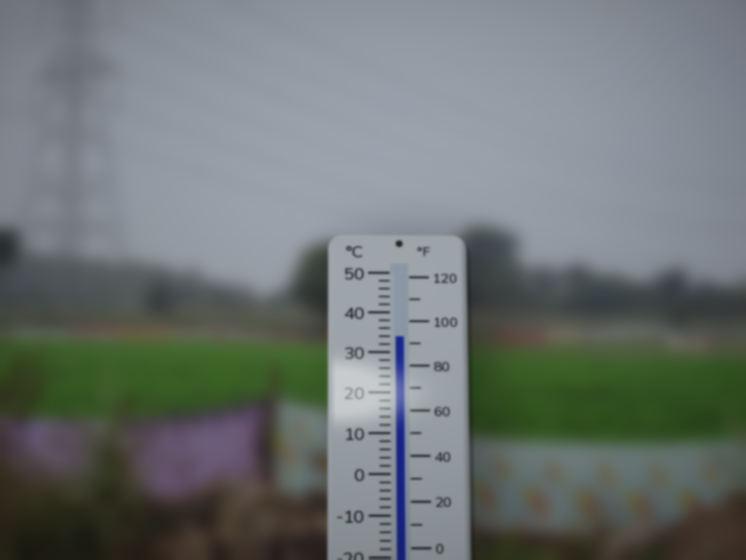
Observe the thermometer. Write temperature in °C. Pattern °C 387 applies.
°C 34
